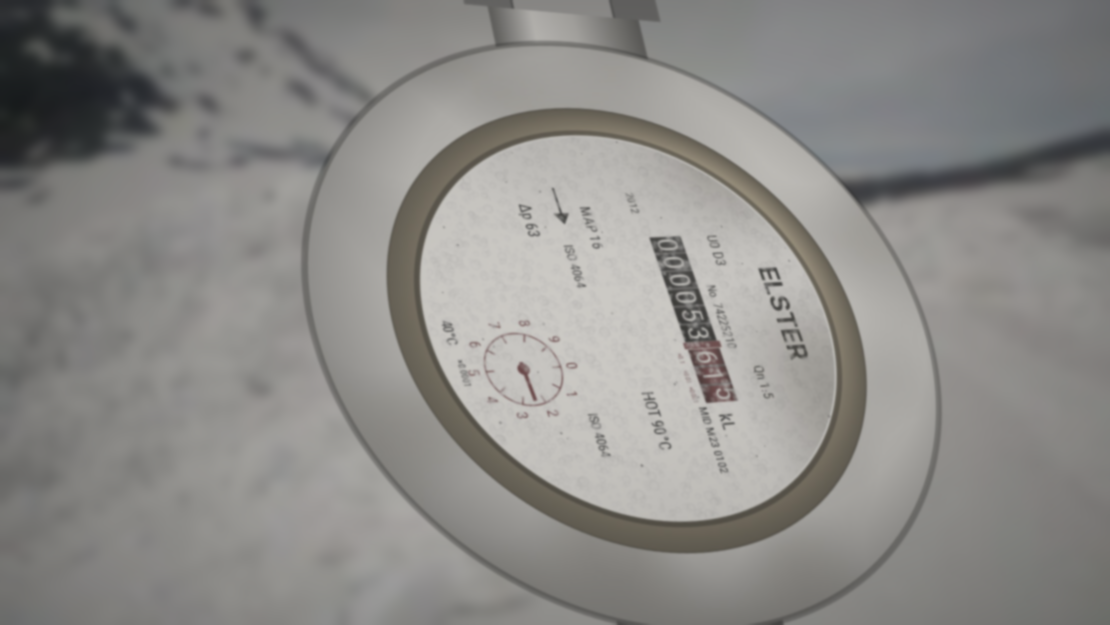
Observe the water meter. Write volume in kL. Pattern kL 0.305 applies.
kL 53.6152
